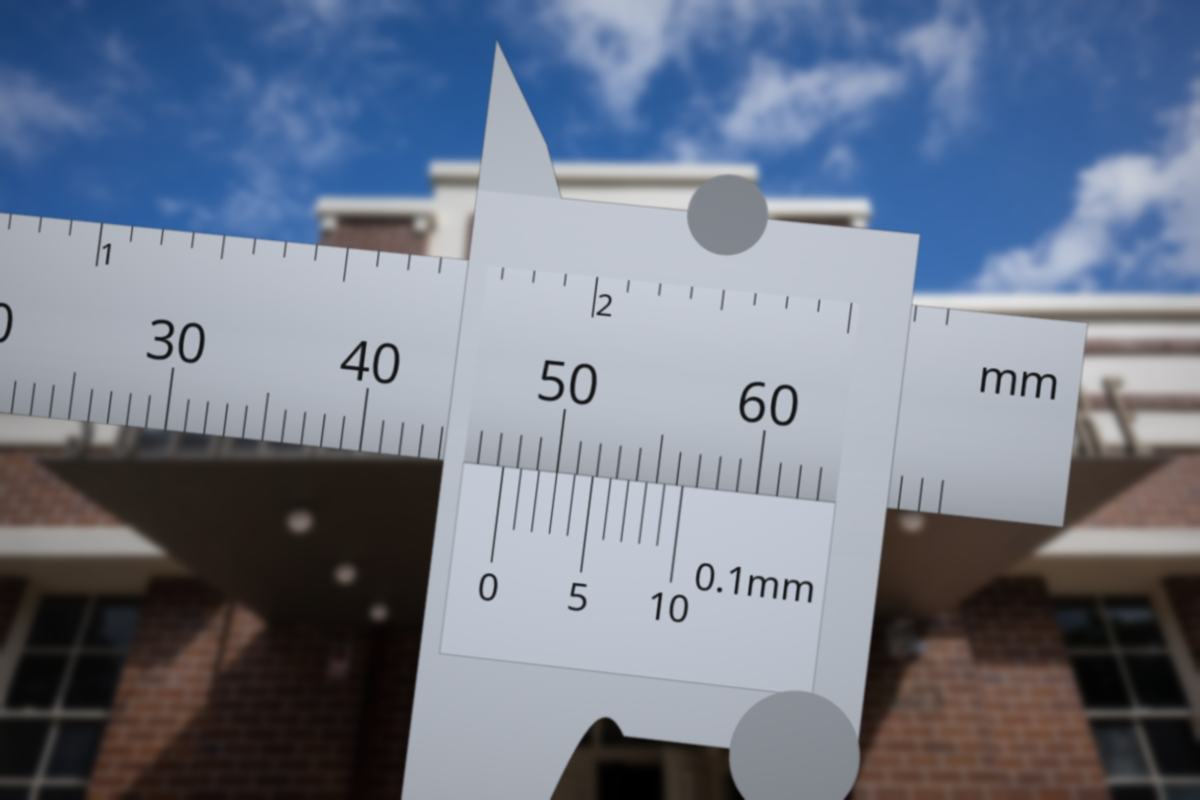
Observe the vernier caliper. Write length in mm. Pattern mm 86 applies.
mm 47.3
